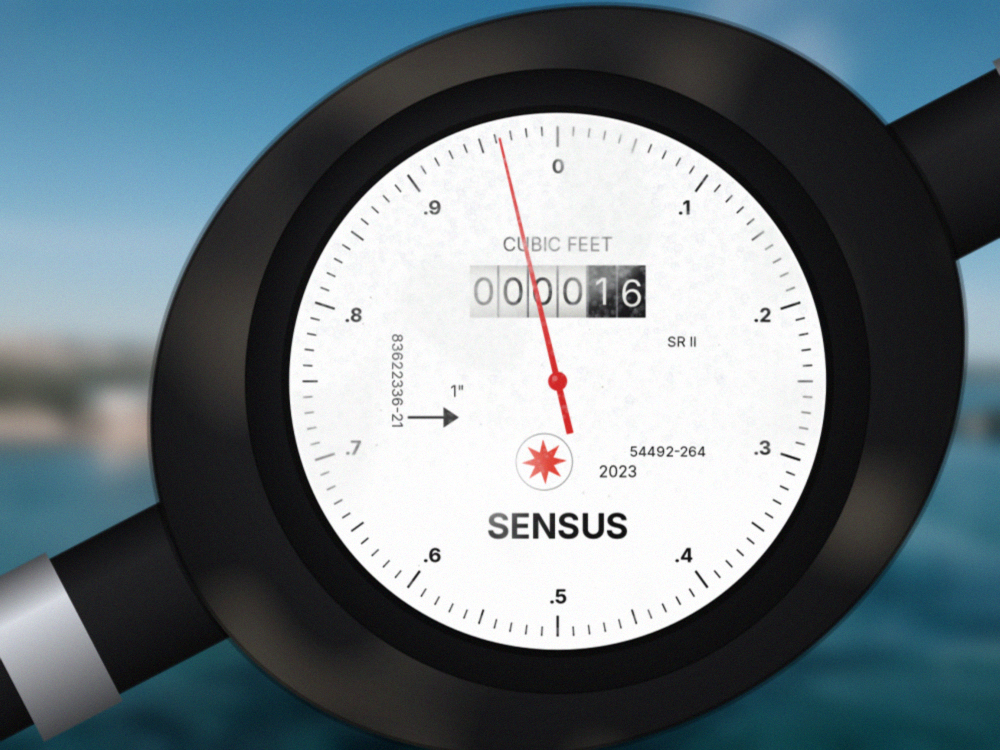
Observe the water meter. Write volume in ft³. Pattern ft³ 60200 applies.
ft³ 15.96
